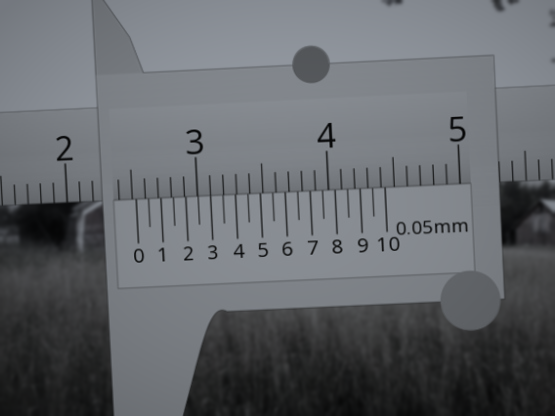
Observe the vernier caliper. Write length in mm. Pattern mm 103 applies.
mm 25.3
